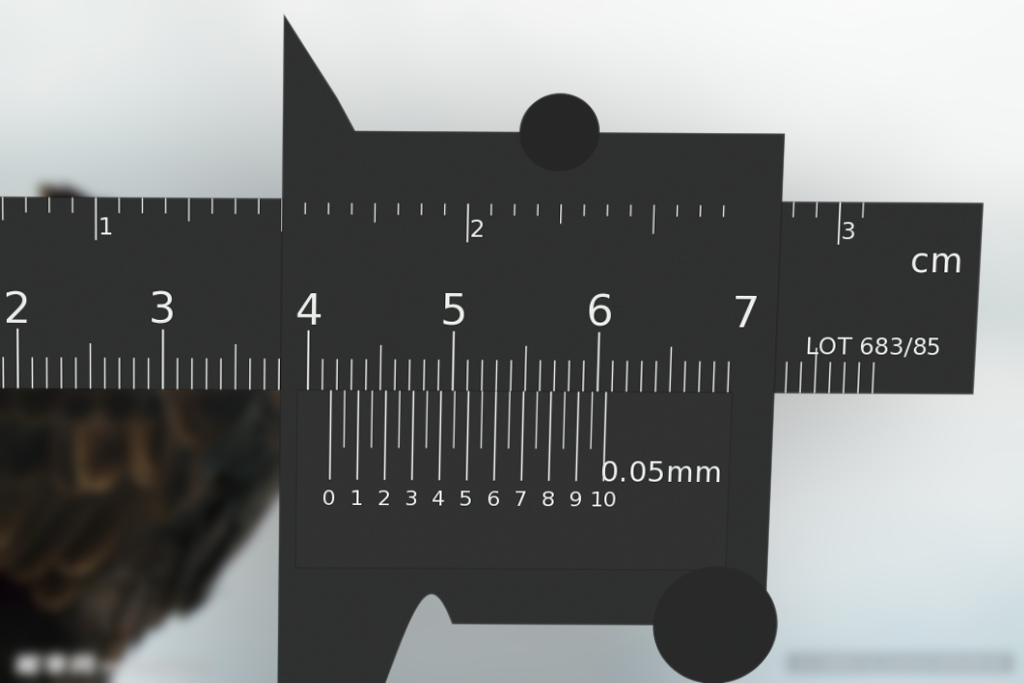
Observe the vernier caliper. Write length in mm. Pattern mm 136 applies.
mm 41.6
